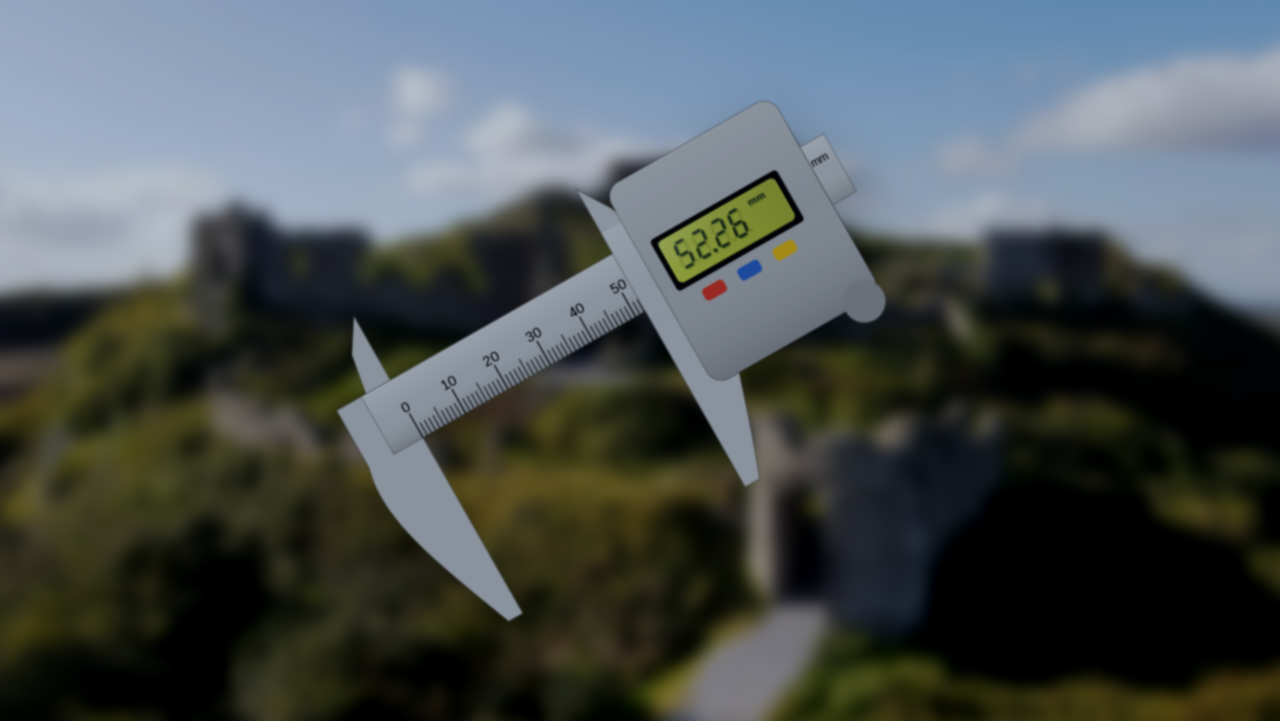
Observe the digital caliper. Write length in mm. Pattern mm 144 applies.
mm 52.26
